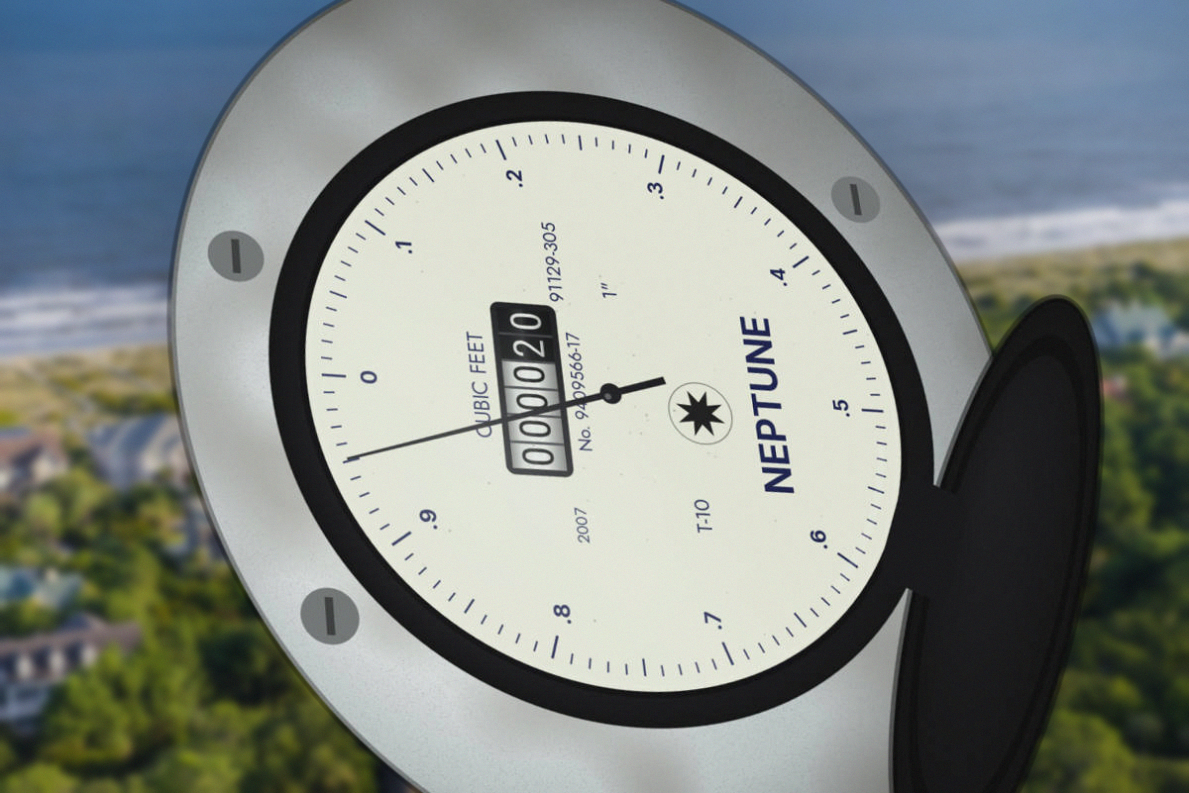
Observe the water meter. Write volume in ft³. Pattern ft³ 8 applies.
ft³ 19.95
